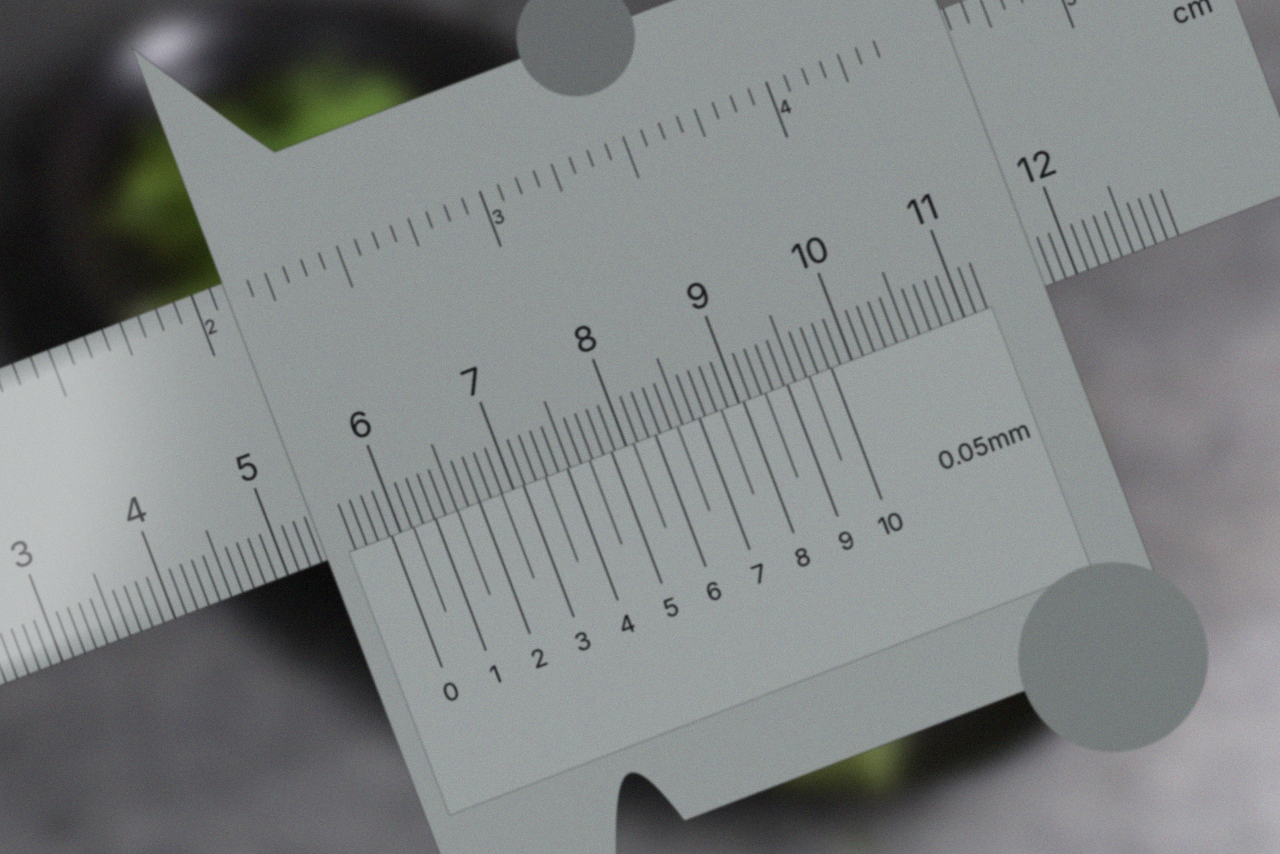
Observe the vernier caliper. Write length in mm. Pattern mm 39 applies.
mm 59.2
